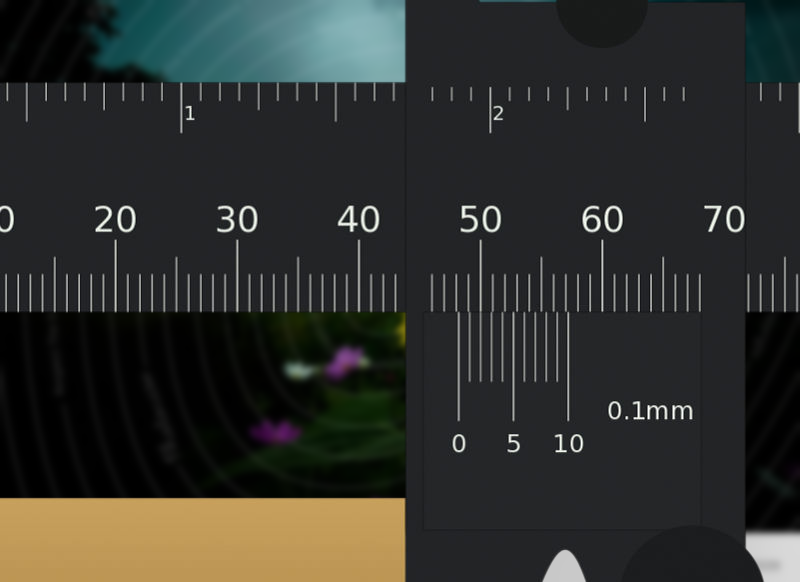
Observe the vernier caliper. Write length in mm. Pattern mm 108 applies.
mm 48.2
